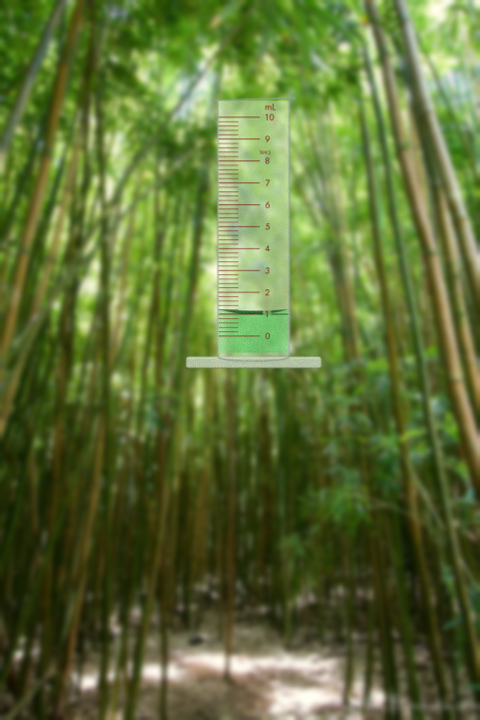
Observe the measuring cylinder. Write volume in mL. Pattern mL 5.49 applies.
mL 1
